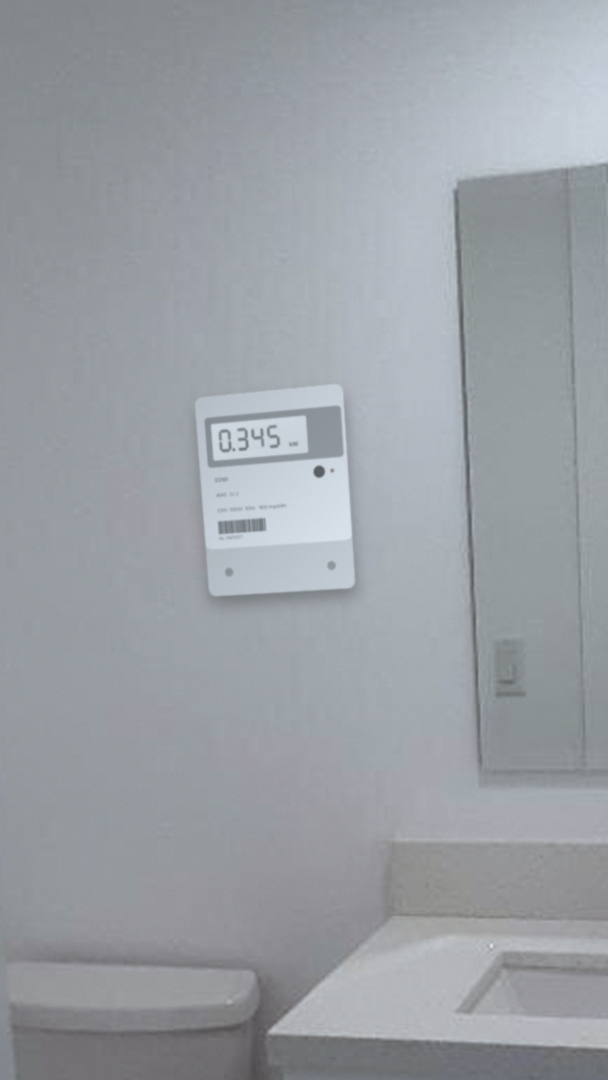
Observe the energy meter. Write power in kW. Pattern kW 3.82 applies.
kW 0.345
